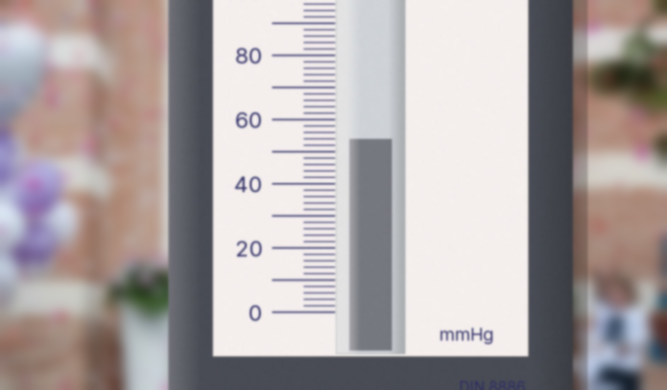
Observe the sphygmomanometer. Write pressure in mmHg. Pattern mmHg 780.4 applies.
mmHg 54
